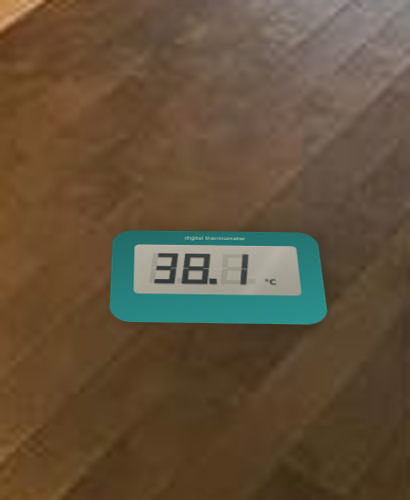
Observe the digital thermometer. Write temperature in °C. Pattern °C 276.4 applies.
°C 38.1
